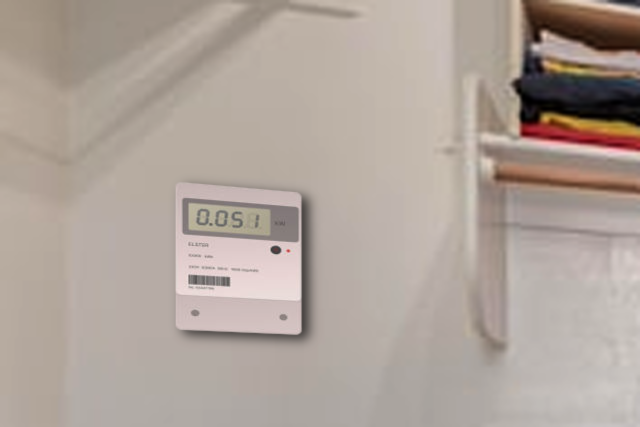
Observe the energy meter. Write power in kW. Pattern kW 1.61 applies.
kW 0.051
